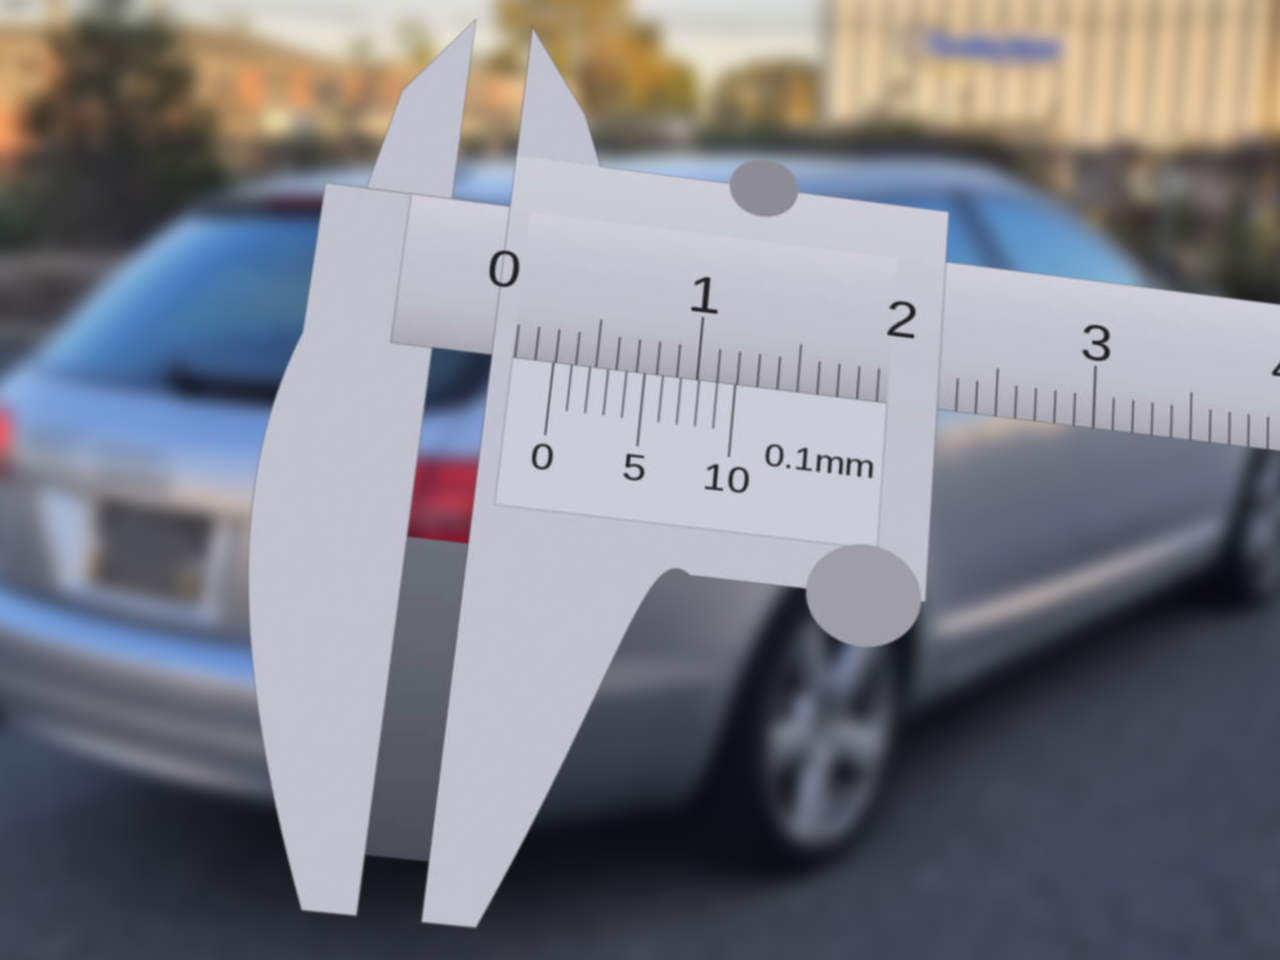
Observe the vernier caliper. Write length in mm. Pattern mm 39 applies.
mm 2.9
